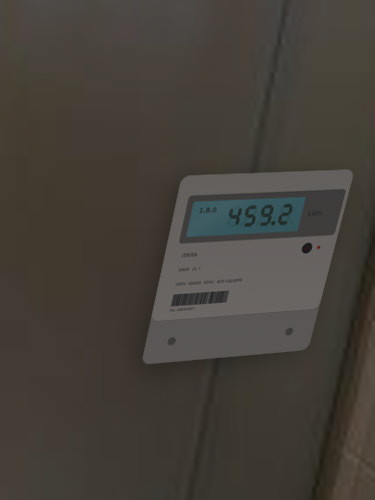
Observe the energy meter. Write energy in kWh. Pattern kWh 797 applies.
kWh 459.2
